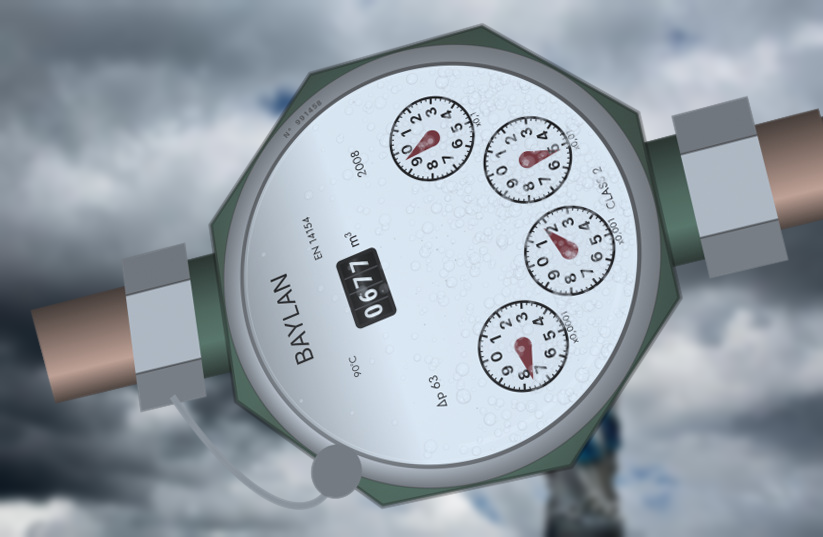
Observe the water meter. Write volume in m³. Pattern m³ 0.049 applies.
m³ 676.9517
